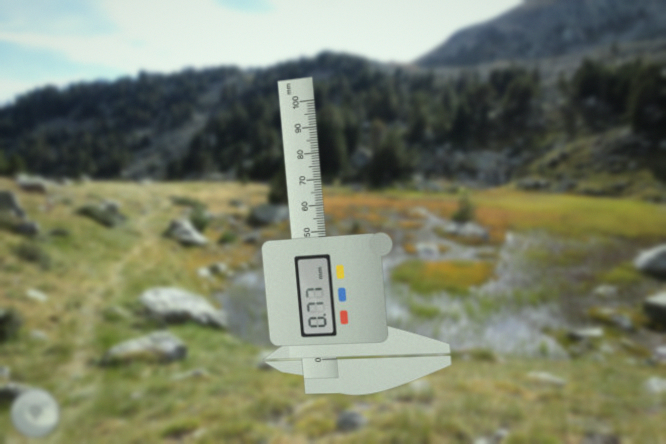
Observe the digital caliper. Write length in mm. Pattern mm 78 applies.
mm 0.77
